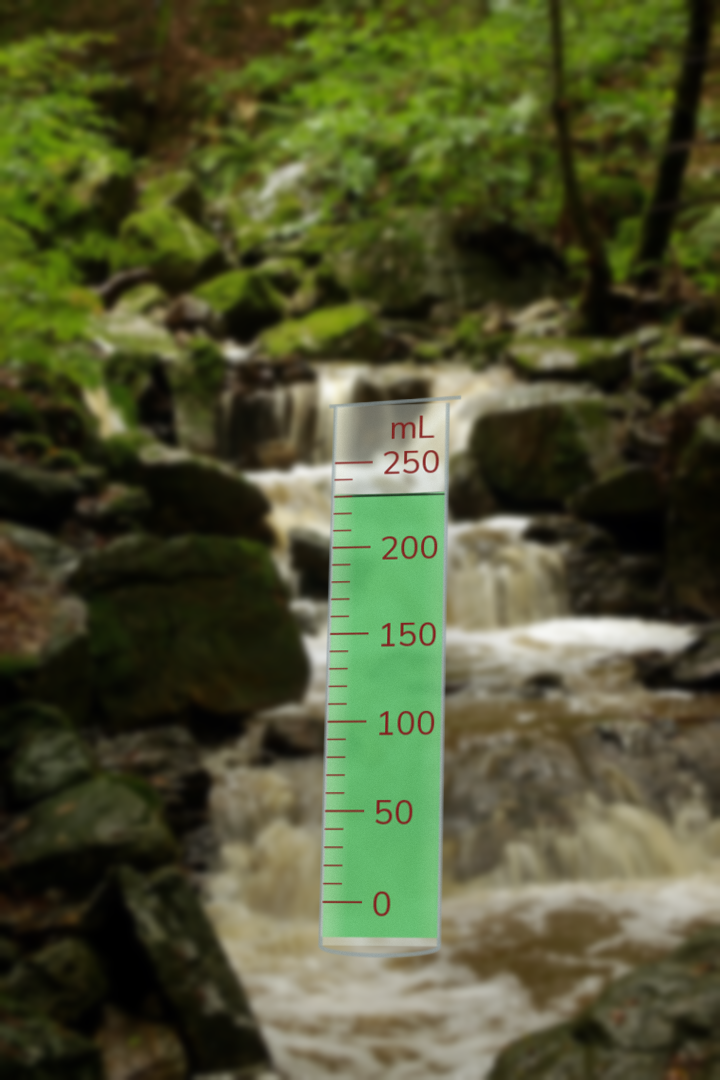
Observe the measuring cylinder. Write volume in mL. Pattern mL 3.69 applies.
mL 230
